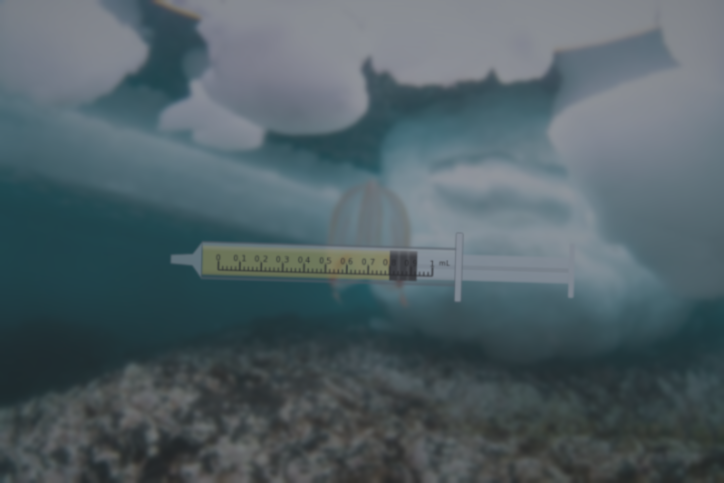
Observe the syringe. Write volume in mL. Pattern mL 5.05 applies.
mL 0.8
